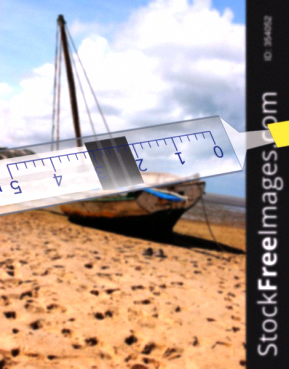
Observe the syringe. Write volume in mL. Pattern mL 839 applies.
mL 2.1
